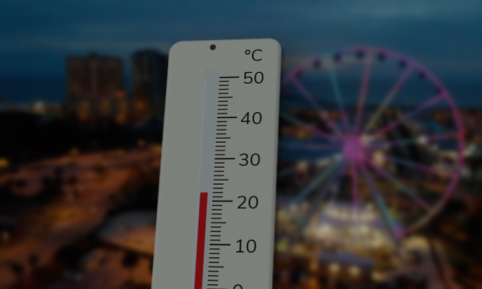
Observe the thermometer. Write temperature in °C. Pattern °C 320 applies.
°C 22
